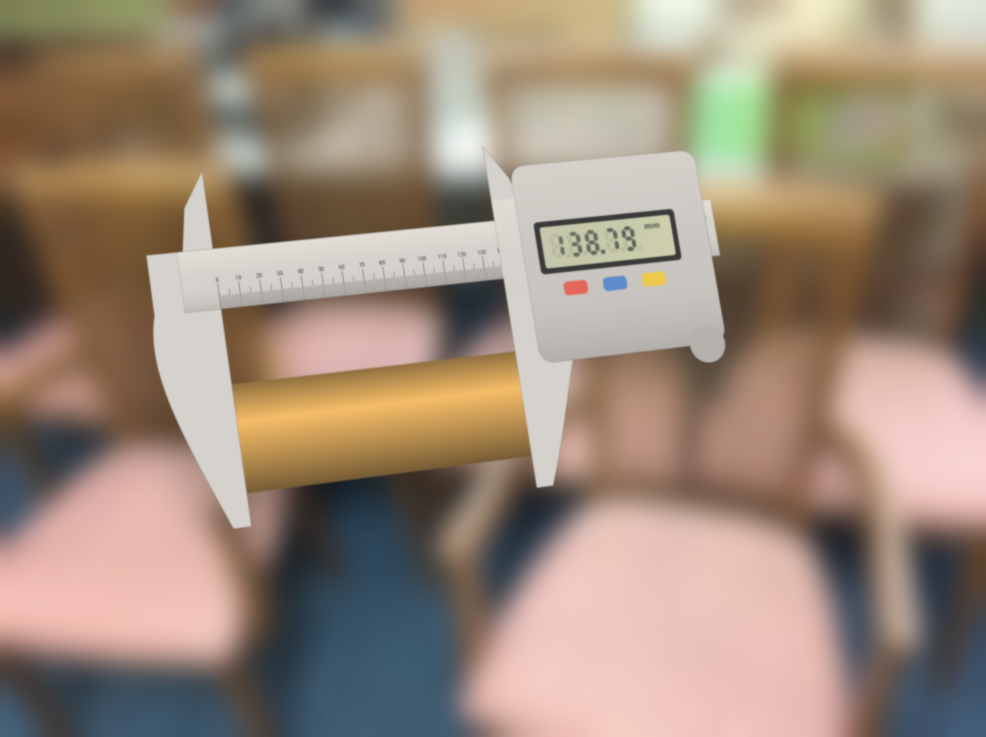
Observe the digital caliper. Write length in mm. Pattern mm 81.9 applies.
mm 138.79
